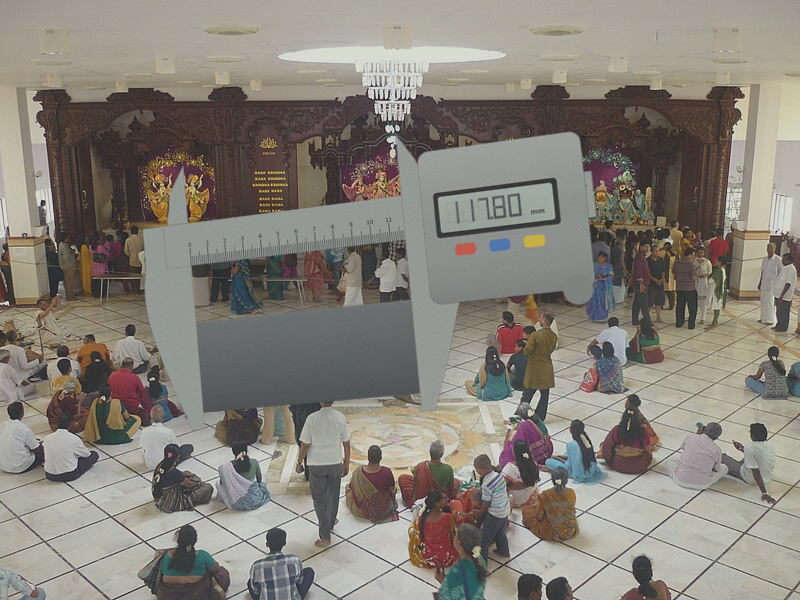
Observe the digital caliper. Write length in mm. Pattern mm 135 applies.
mm 117.80
